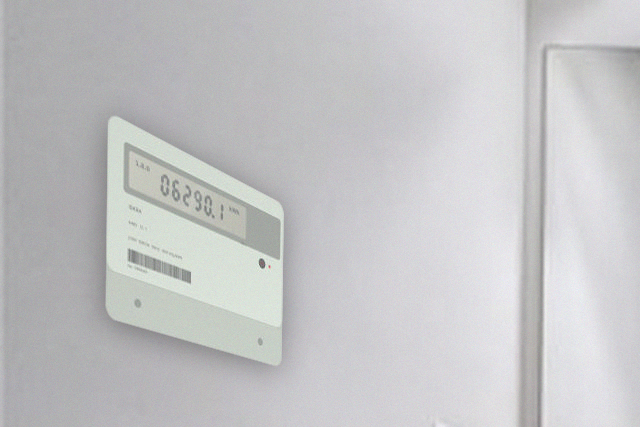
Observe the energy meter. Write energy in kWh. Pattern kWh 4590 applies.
kWh 6290.1
